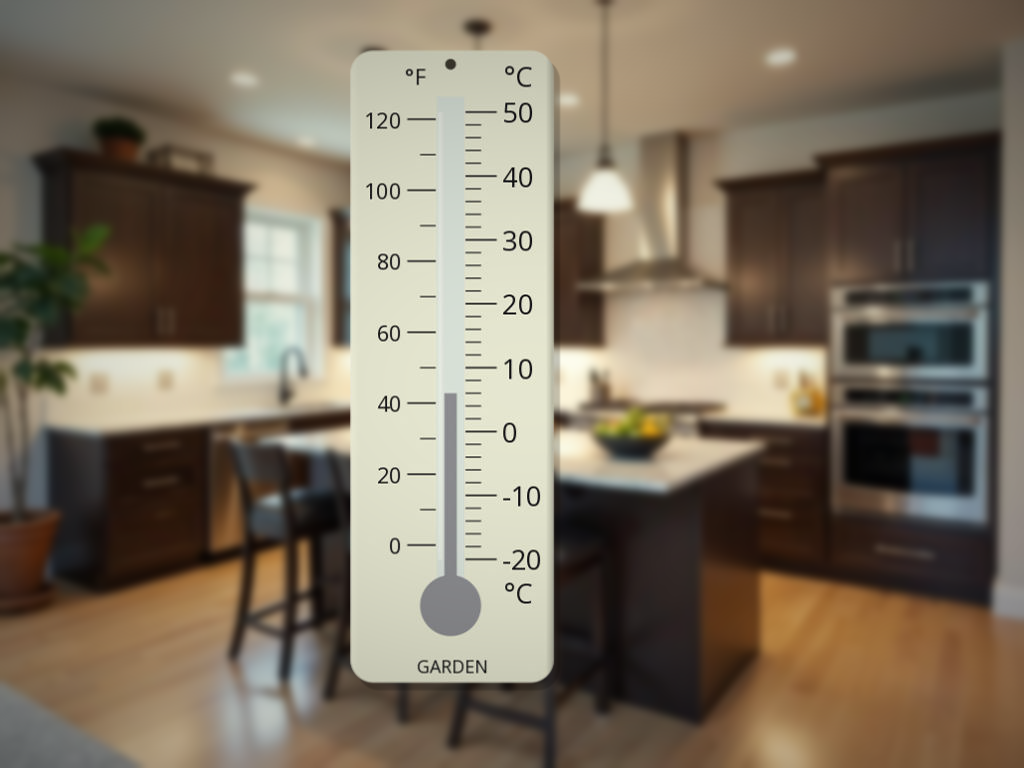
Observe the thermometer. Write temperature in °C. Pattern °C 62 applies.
°C 6
